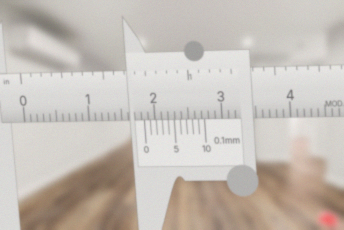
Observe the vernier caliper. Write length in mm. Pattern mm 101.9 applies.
mm 18.4
